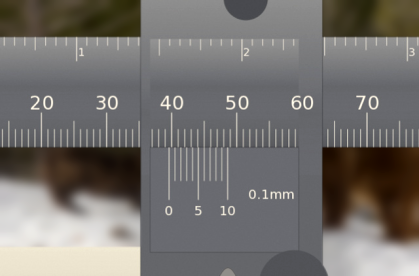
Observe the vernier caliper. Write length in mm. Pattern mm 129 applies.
mm 39.6
